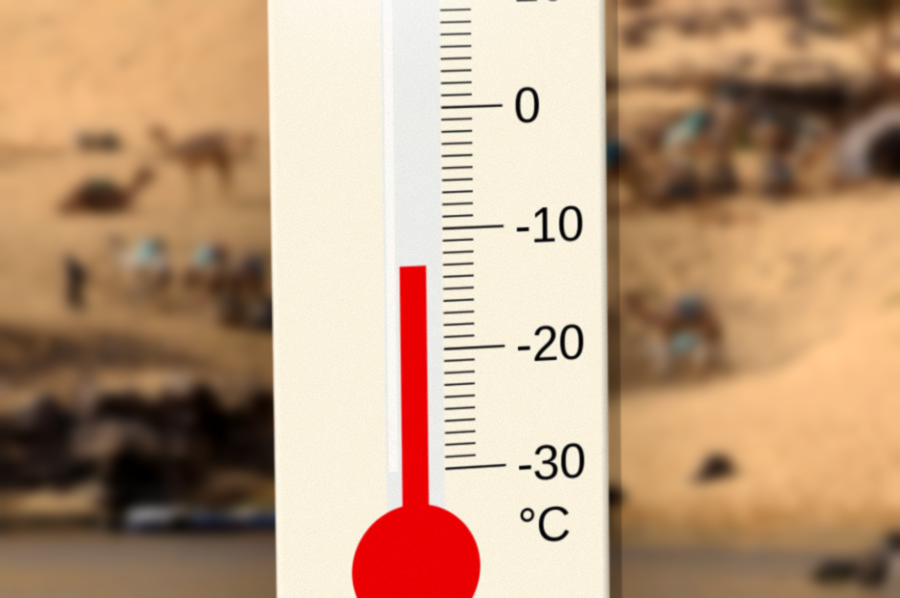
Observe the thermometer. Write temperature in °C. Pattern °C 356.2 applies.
°C -13
